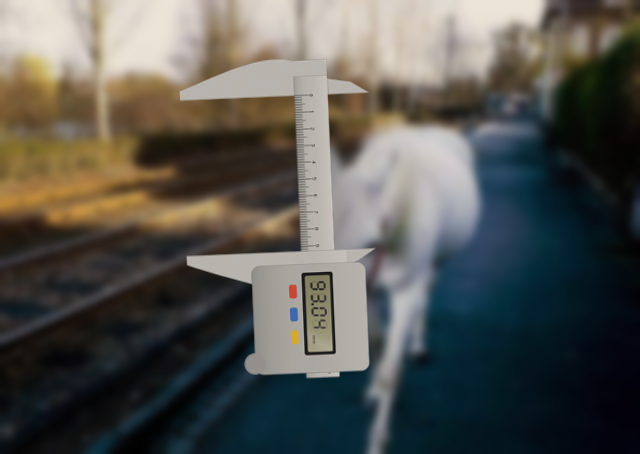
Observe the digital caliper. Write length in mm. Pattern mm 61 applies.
mm 93.04
